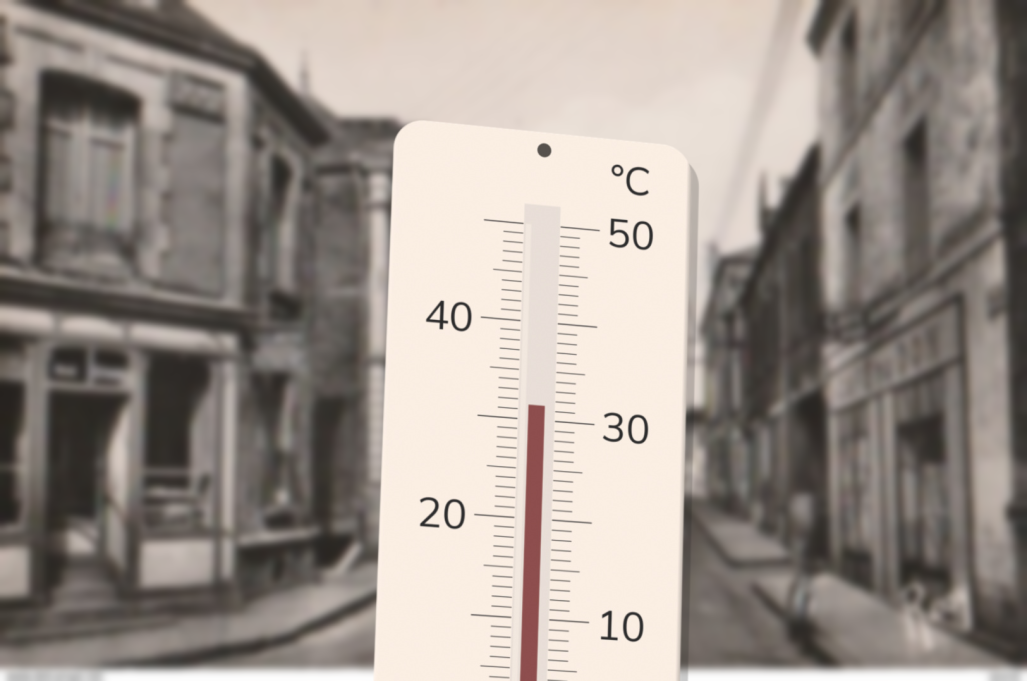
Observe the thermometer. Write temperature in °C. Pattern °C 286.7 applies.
°C 31.5
